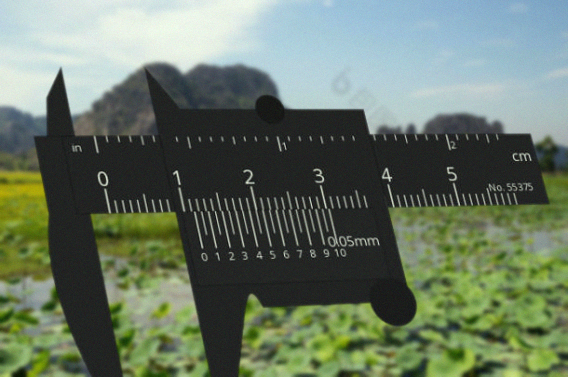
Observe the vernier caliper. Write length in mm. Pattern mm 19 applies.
mm 11.4
